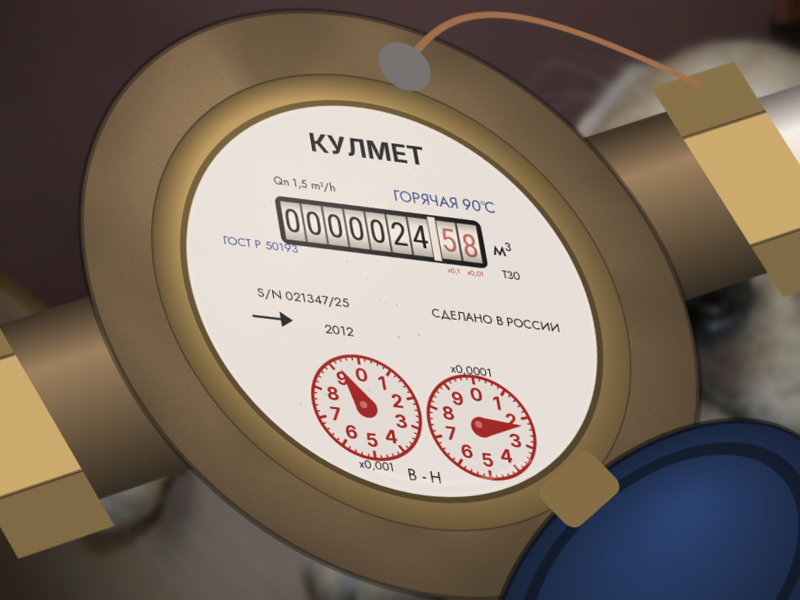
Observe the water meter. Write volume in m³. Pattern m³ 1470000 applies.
m³ 24.5792
